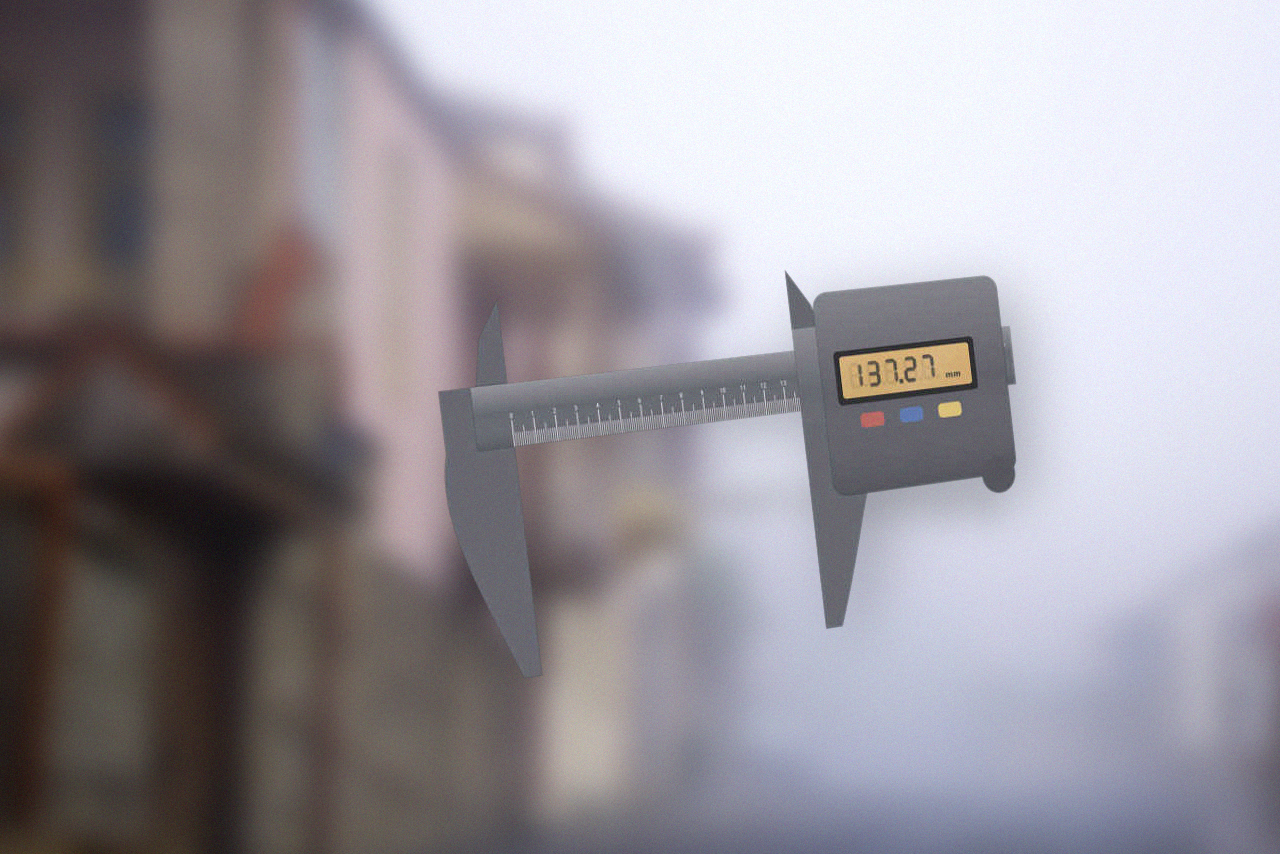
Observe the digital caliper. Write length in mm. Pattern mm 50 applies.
mm 137.27
